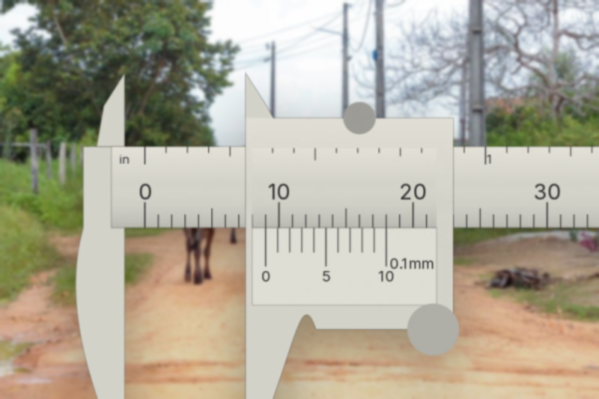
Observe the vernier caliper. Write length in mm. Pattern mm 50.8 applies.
mm 9.0
